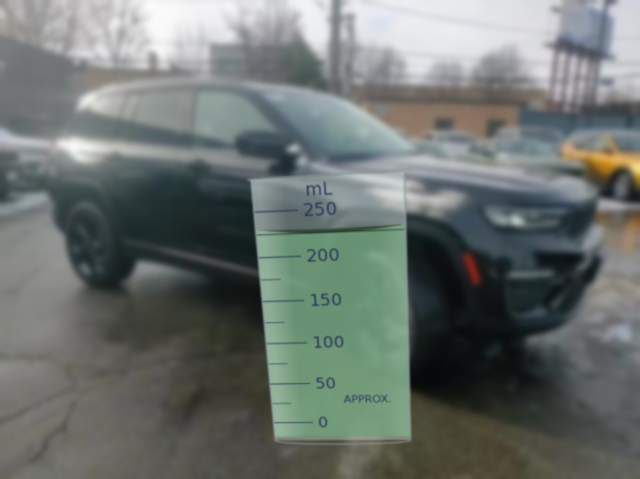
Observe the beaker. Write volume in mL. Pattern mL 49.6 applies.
mL 225
